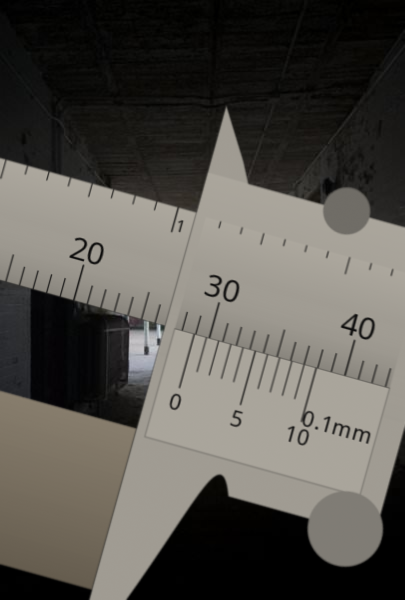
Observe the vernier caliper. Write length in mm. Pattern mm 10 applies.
mm 28.9
